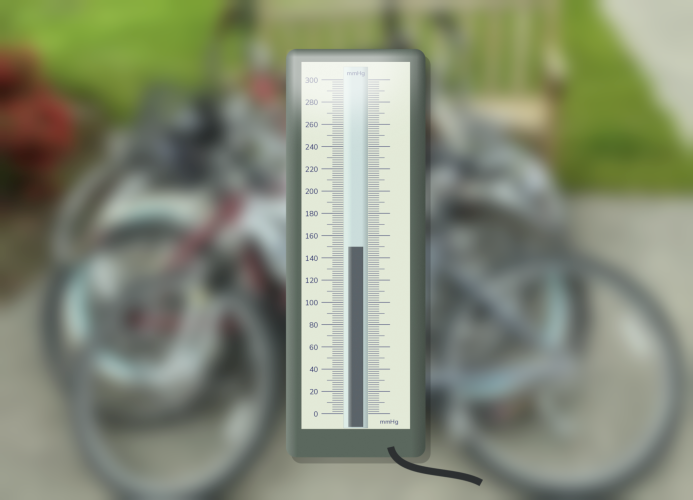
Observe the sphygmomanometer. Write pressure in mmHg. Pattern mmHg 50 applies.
mmHg 150
